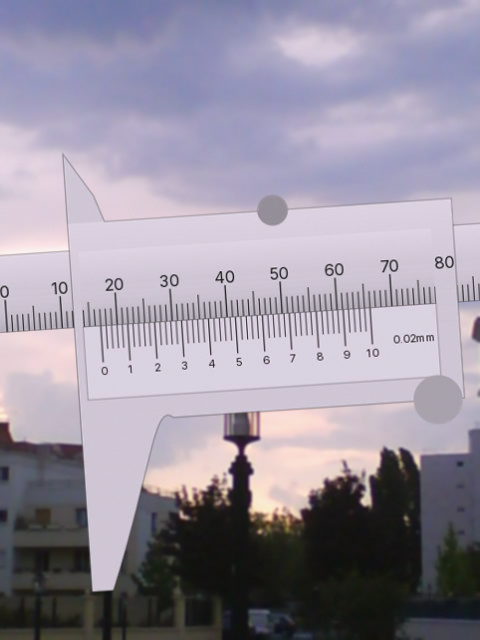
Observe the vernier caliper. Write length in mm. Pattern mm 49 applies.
mm 17.0
